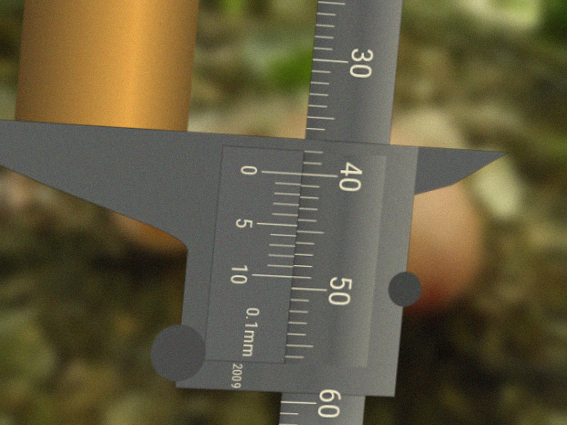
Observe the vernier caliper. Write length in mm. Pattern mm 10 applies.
mm 40.0
